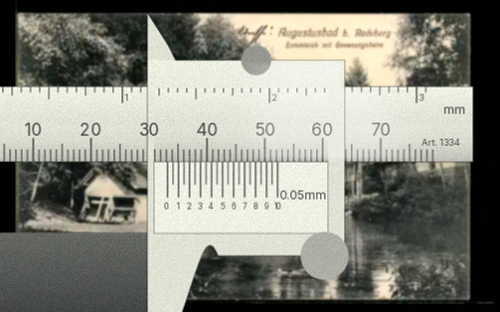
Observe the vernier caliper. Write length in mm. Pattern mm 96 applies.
mm 33.2
